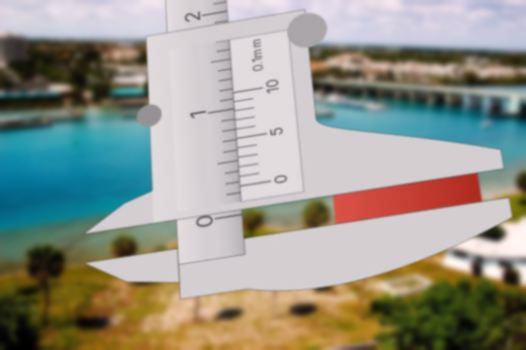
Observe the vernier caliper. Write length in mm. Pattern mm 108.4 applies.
mm 2.6
